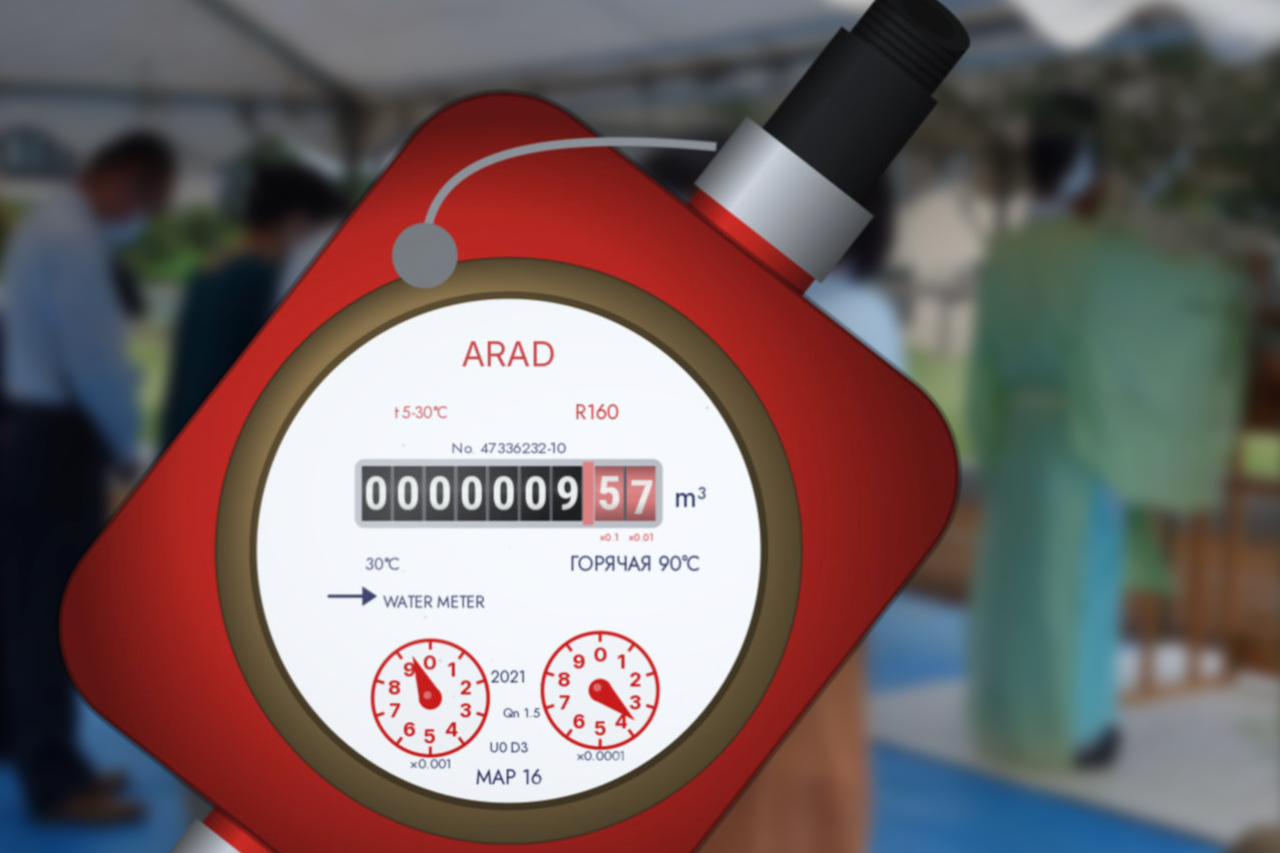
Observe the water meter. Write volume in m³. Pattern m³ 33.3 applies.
m³ 9.5693
